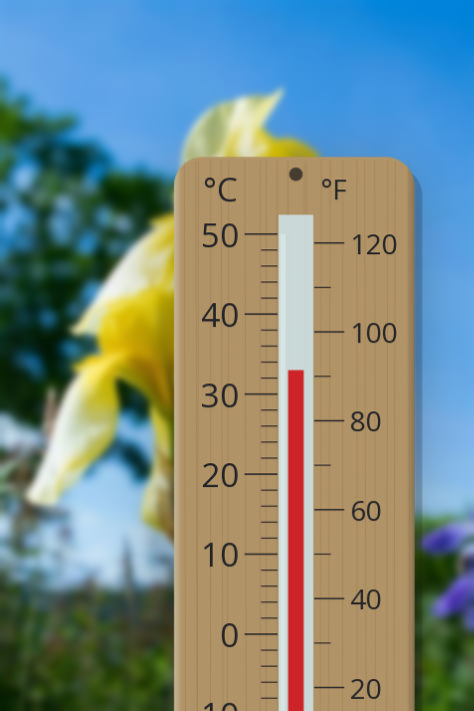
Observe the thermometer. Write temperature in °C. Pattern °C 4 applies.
°C 33
